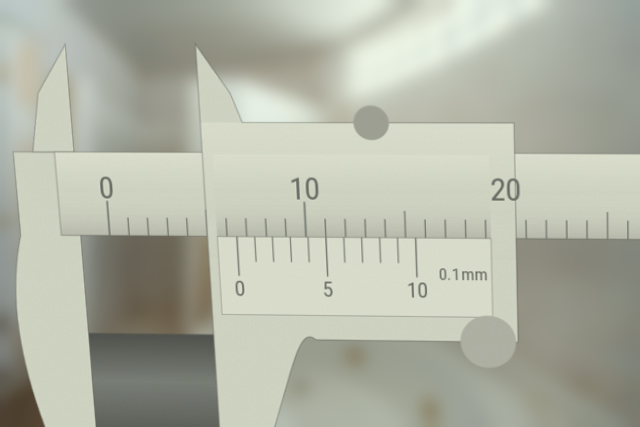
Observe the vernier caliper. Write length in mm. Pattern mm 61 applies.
mm 6.5
